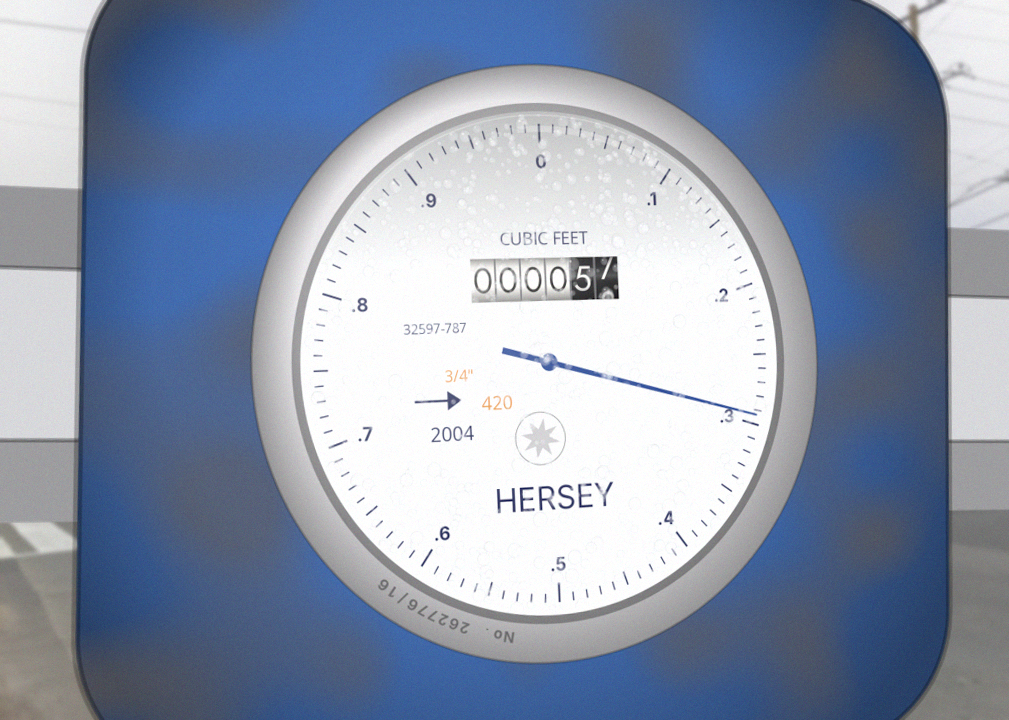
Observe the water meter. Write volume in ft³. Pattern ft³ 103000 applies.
ft³ 57.29
